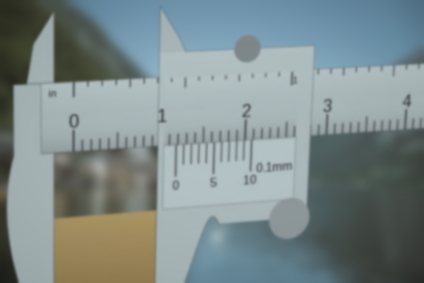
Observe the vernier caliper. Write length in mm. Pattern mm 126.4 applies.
mm 11.8
